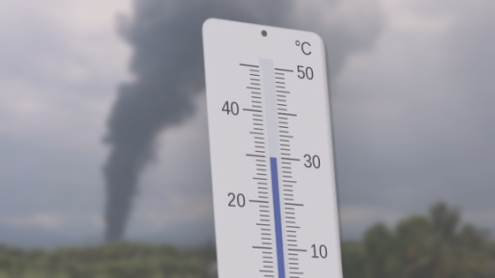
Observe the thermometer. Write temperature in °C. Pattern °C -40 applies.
°C 30
